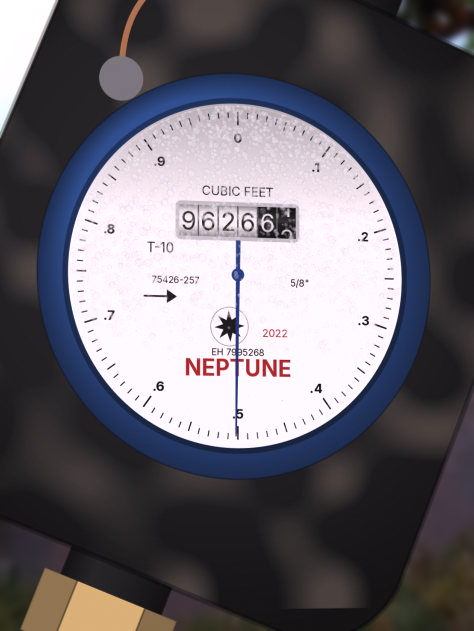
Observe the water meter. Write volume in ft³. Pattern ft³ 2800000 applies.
ft³ 962661.50
